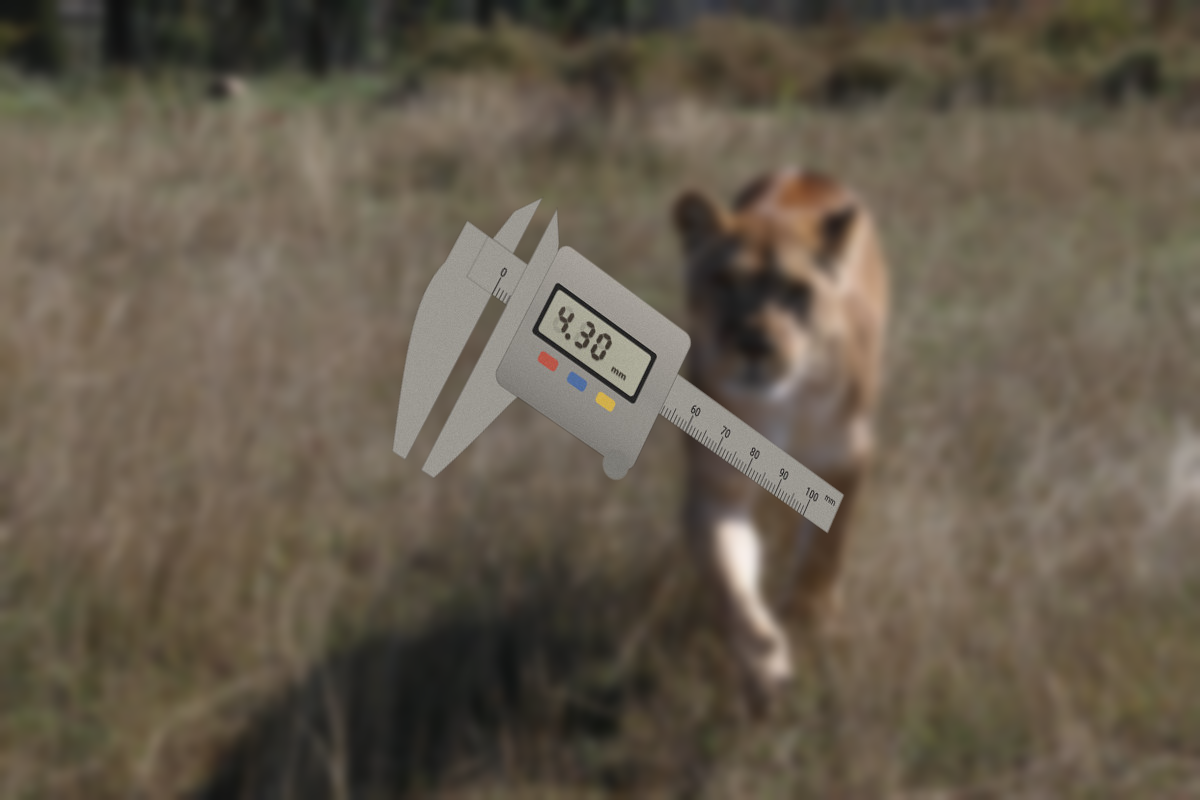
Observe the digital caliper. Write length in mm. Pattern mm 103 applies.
mm 4.30
